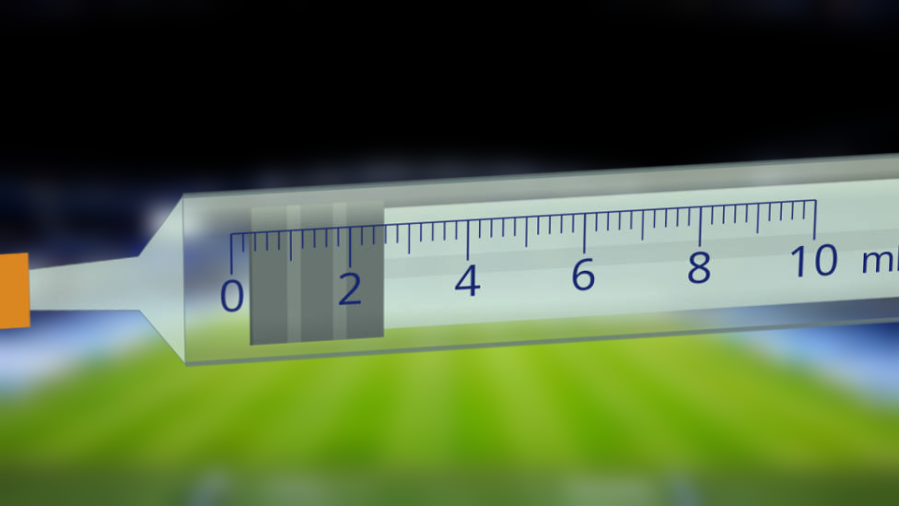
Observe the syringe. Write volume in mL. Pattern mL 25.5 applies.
mL 0.3
